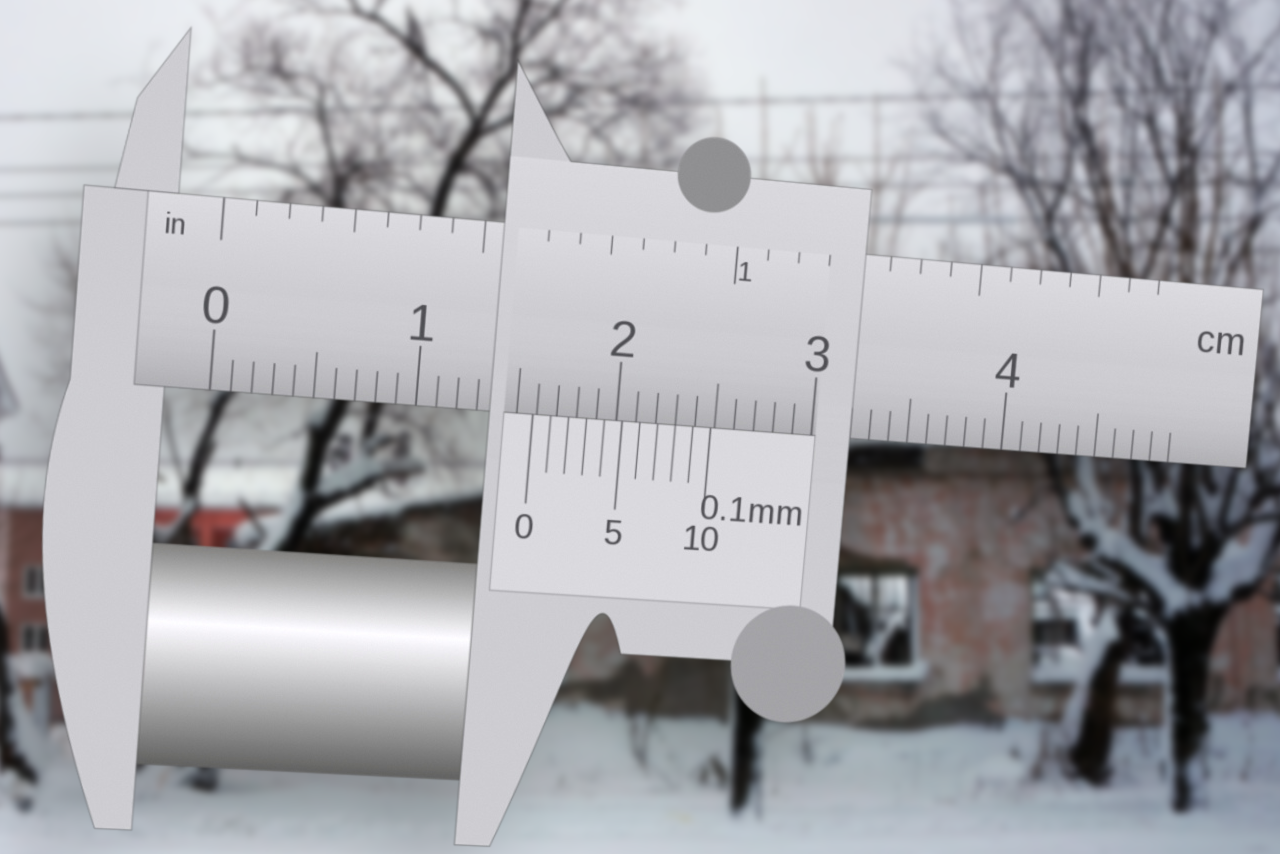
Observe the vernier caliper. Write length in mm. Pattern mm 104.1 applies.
mm 15.8
